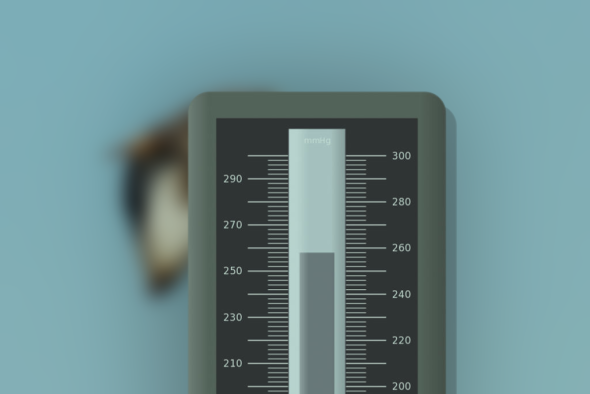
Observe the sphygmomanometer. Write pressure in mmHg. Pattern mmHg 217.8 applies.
mmHg 258
